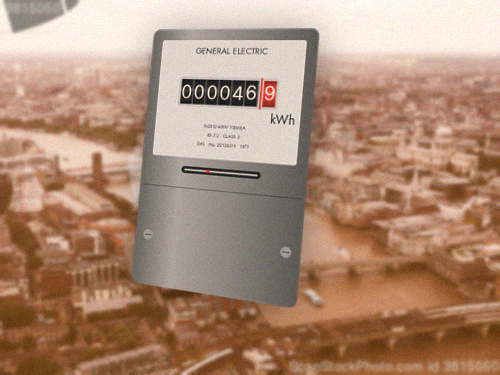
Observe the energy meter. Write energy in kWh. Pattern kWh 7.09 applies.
kWh 46.9
